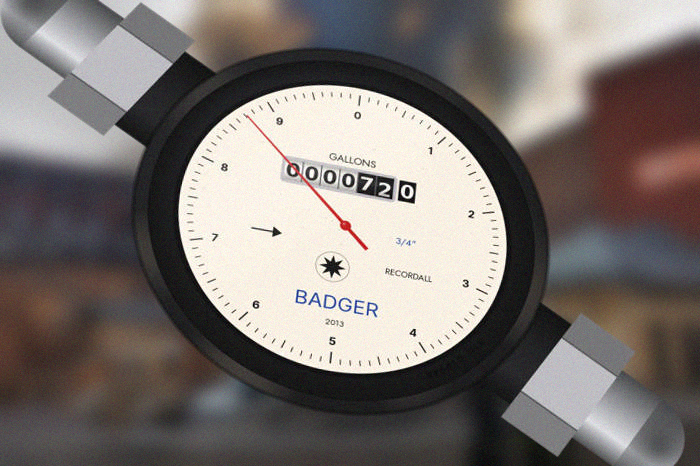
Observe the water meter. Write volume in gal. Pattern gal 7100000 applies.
gal 718.7
